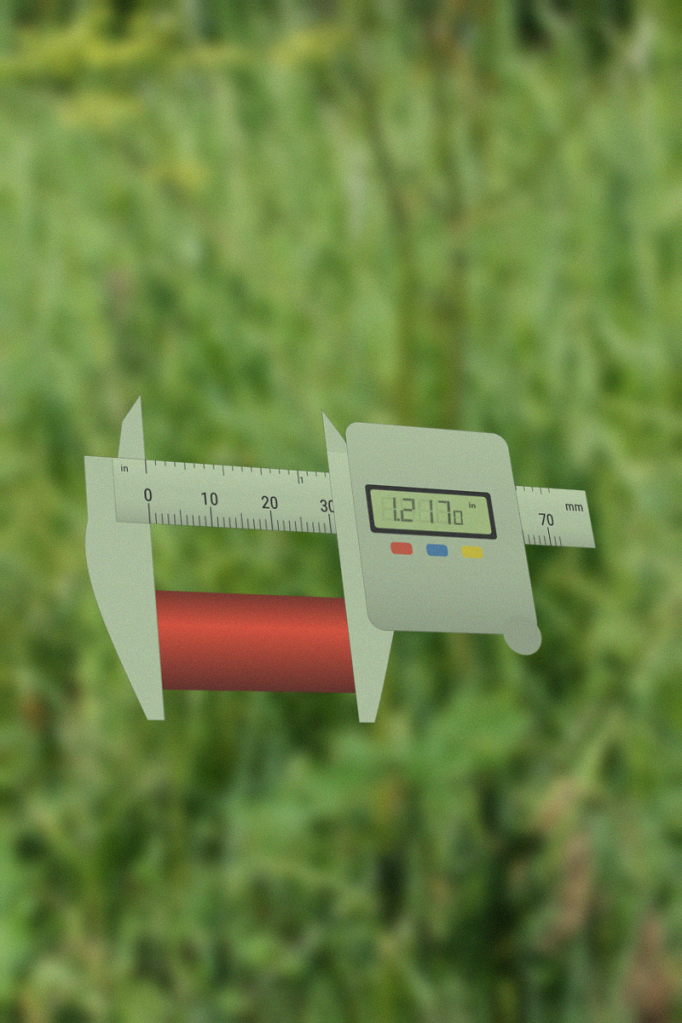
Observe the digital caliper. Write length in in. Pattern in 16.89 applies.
in 1.2170
